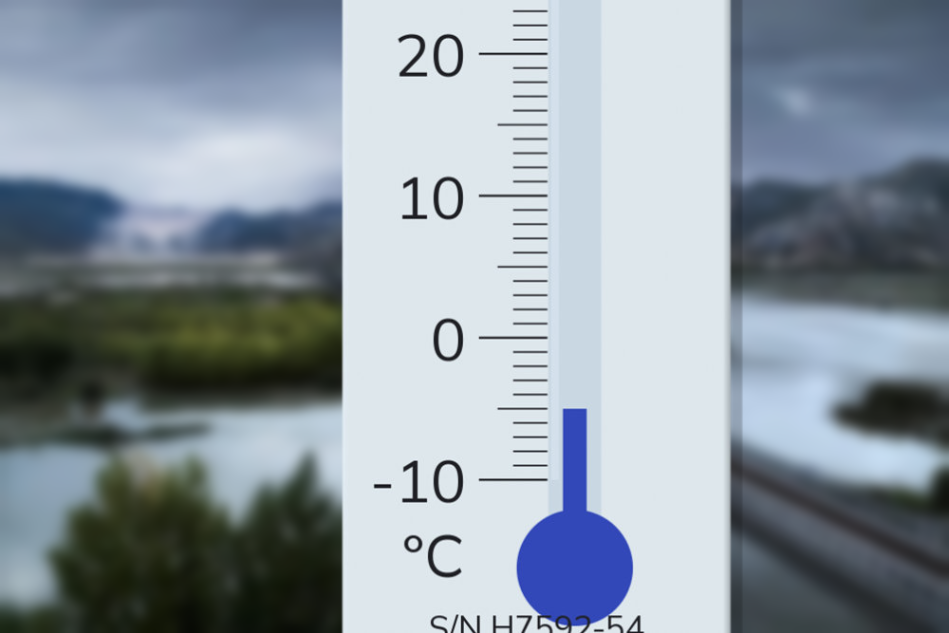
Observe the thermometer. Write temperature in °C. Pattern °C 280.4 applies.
°C -5
